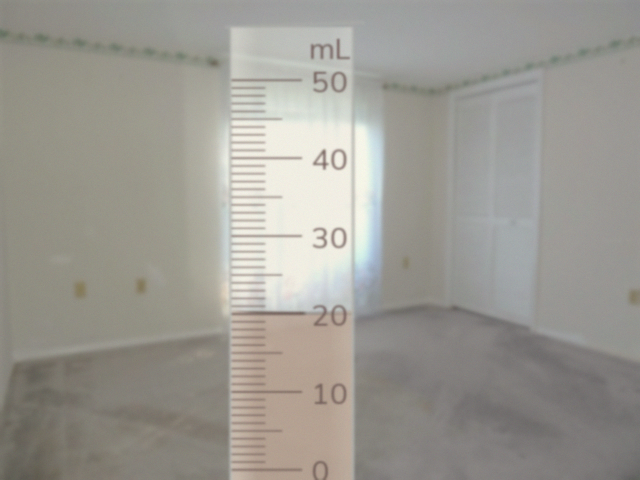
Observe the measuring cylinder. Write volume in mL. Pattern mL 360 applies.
mL 20
